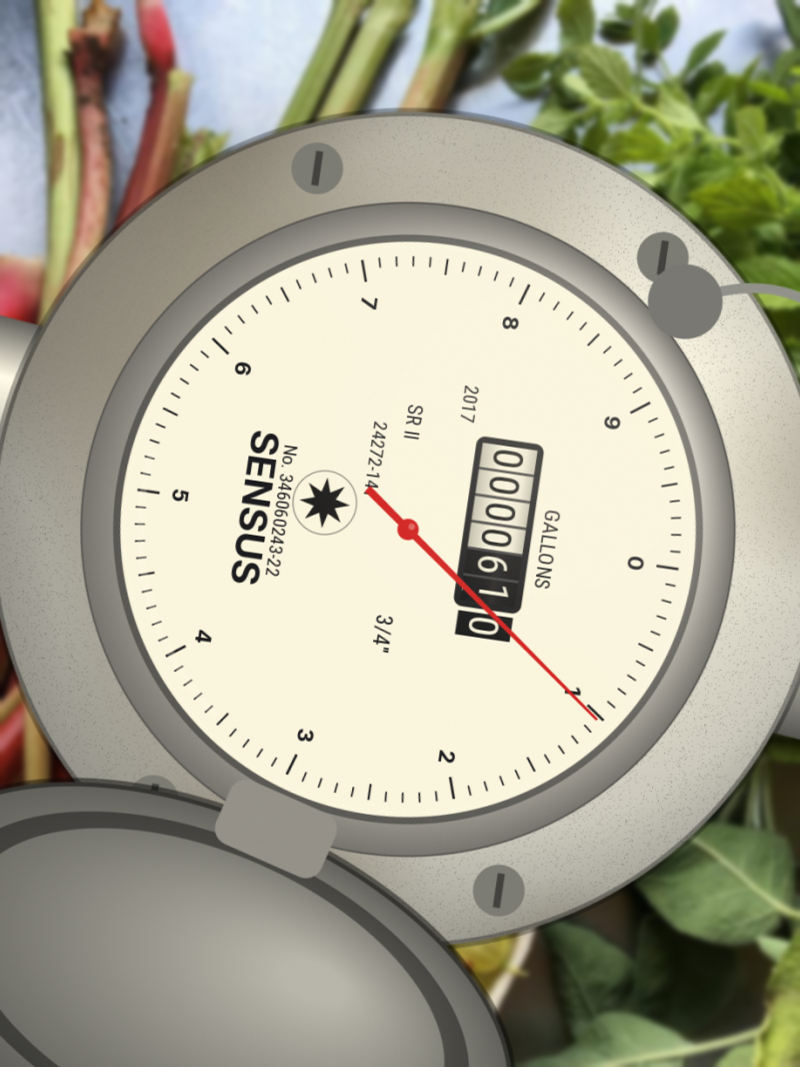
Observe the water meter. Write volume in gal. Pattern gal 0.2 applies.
gal 611.0
